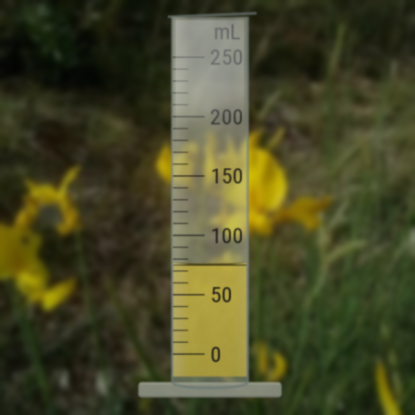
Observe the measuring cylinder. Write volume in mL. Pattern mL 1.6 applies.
mL 75
